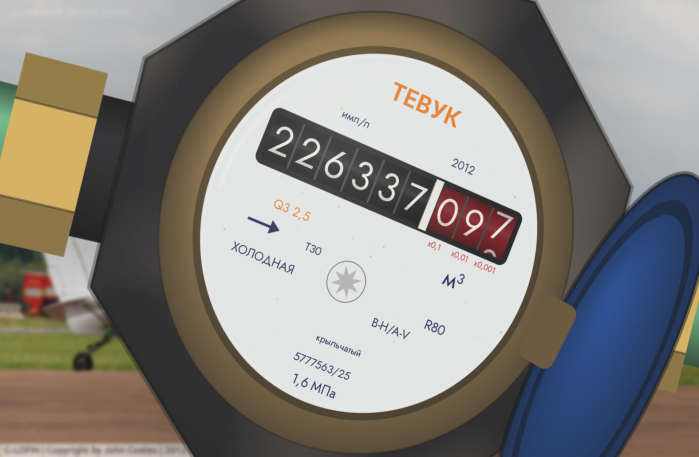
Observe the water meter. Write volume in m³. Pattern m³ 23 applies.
m³ 226337.097
